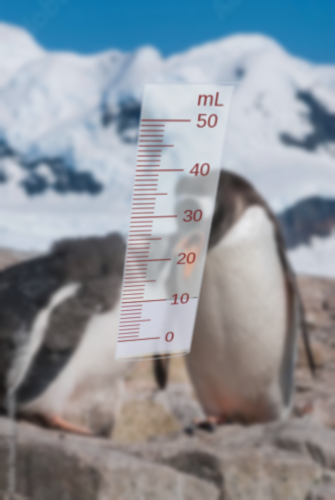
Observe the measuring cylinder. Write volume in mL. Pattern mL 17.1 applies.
mL 10
